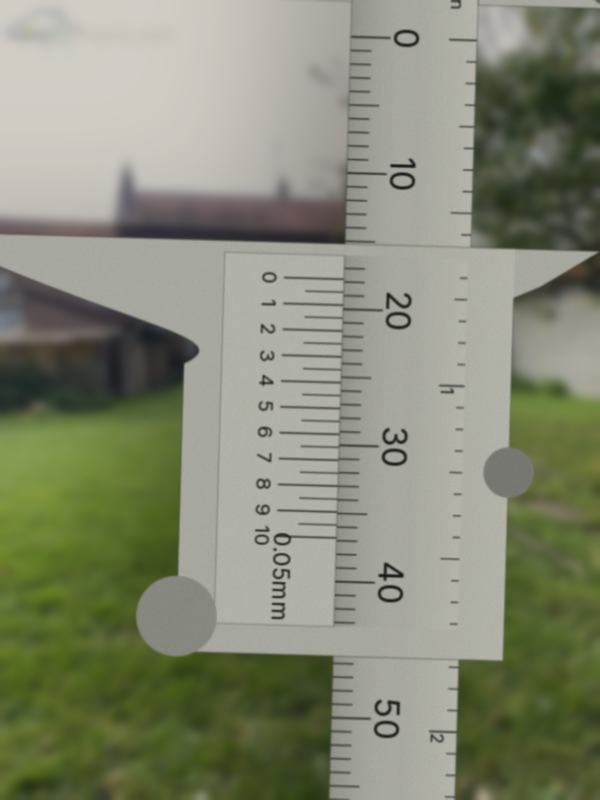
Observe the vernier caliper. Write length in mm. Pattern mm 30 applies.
mm 17.8
